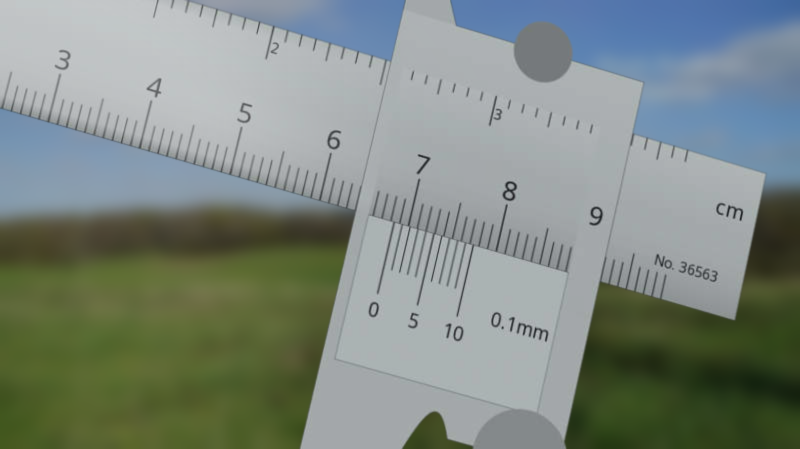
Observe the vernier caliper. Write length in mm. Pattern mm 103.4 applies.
mm 68.4
